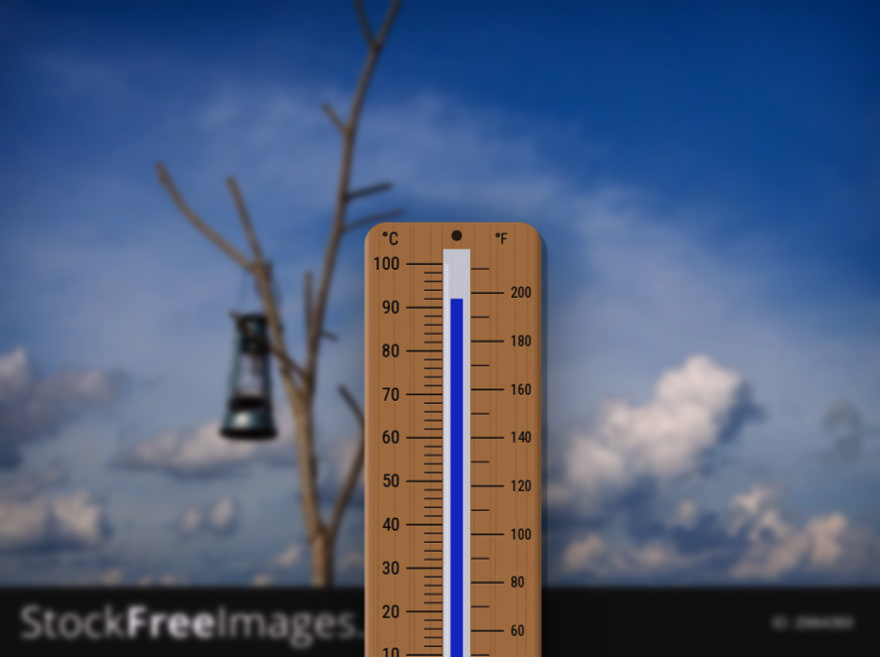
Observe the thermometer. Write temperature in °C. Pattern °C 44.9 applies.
°C 92
